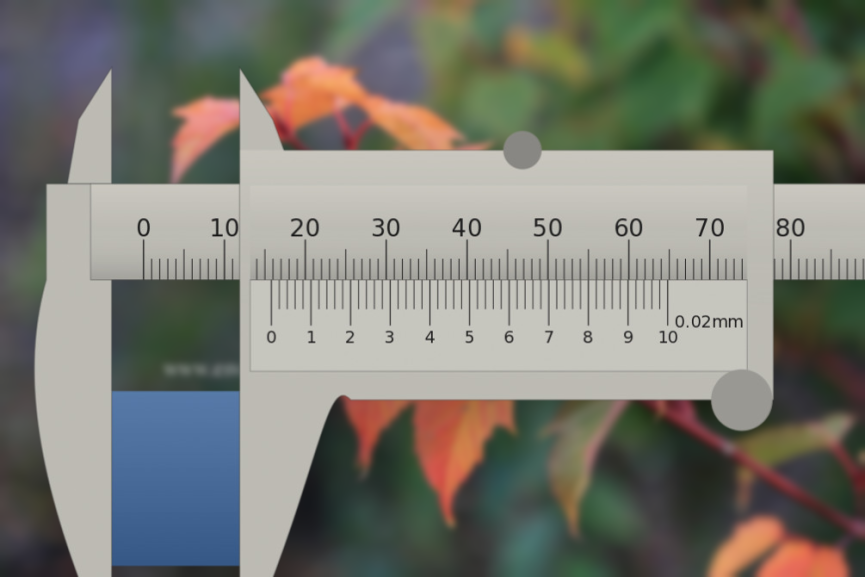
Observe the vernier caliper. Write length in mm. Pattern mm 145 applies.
mm 15.8
